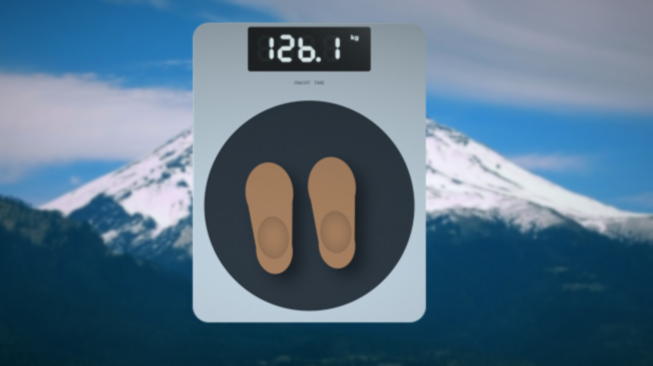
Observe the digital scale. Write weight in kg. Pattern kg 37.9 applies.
kg 126.1
